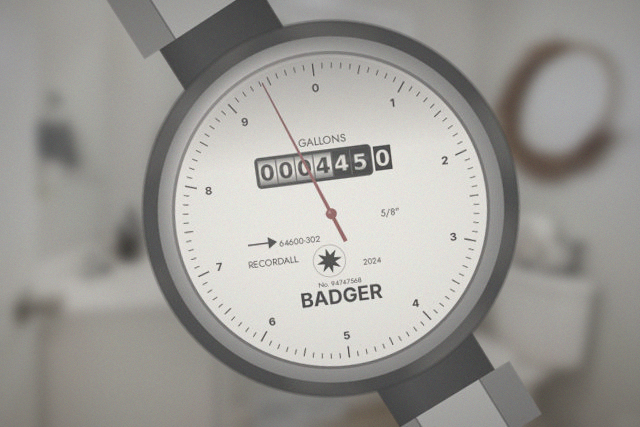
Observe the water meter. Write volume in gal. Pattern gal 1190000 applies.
gal 4449.4
